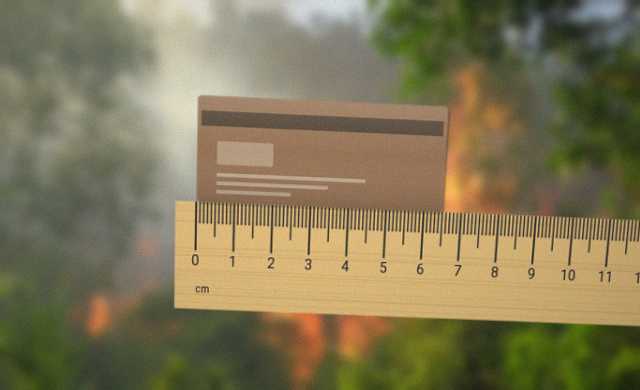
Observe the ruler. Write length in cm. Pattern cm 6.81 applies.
cm 6.5
